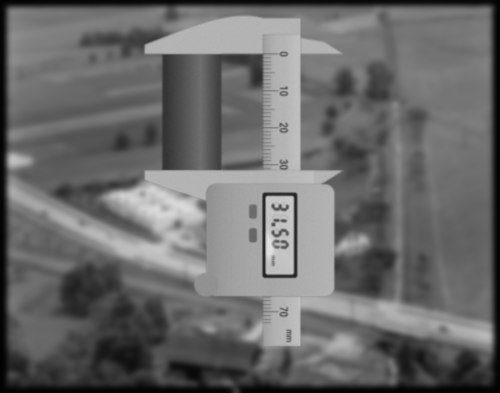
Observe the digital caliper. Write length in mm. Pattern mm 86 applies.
mm 31.50
